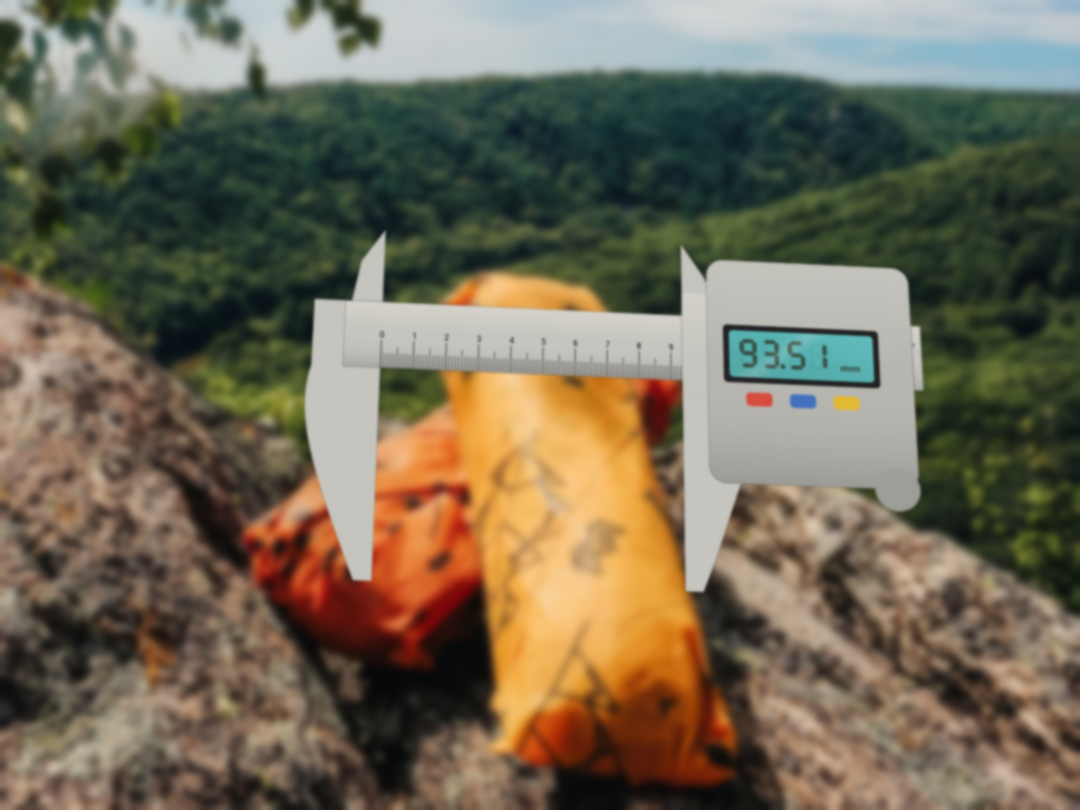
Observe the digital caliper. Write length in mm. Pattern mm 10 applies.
mm 93.51
